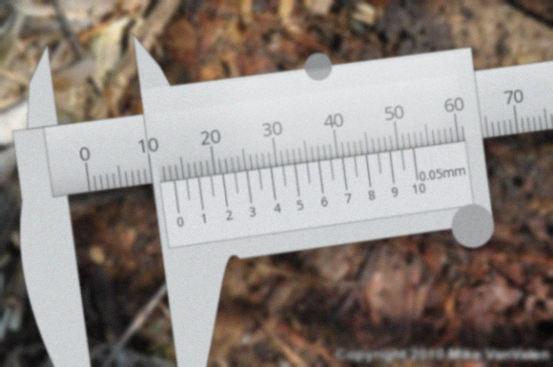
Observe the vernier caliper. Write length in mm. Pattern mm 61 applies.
mm 13.5
